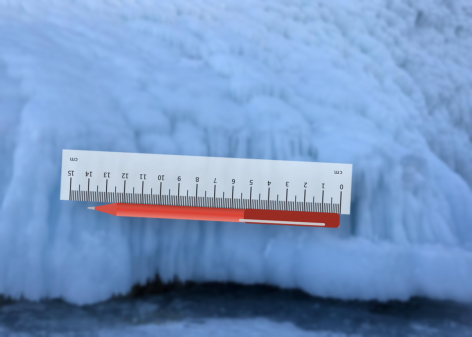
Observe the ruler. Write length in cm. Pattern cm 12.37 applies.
cm 14
